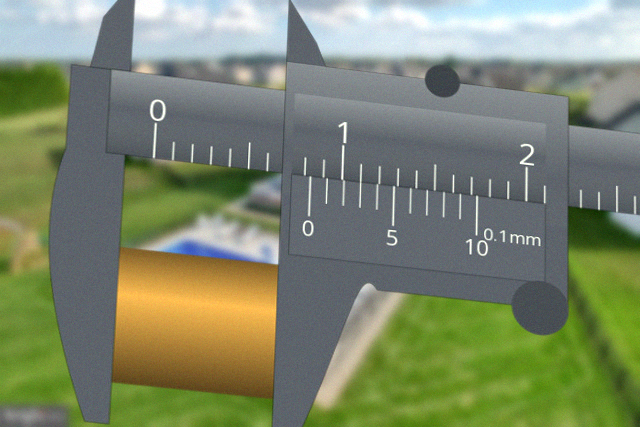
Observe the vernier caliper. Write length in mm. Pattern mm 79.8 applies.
mm 8.3
